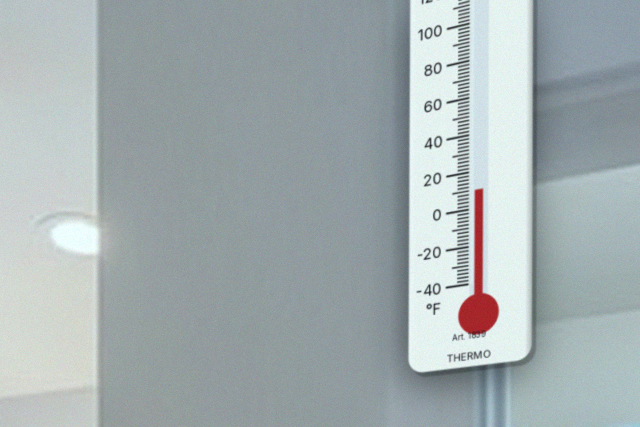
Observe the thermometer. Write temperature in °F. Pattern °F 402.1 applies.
°F 10
